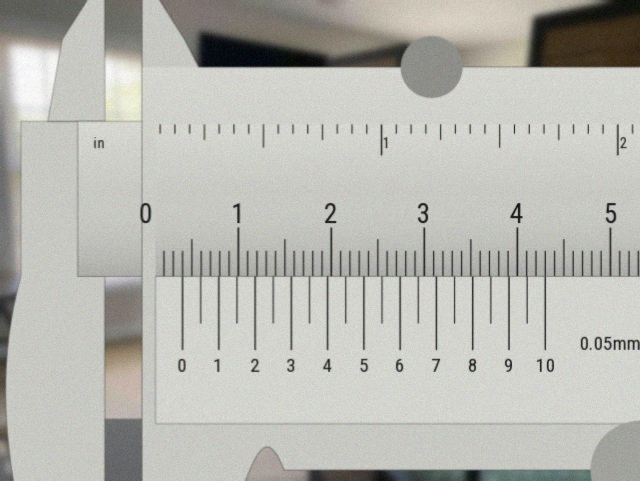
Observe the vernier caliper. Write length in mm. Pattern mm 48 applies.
mm 4.0
